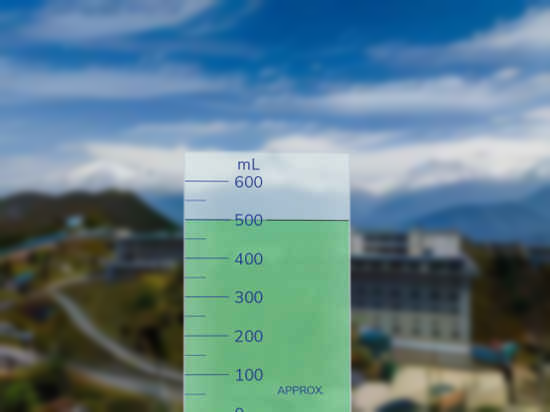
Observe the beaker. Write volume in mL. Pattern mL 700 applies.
mL 500
